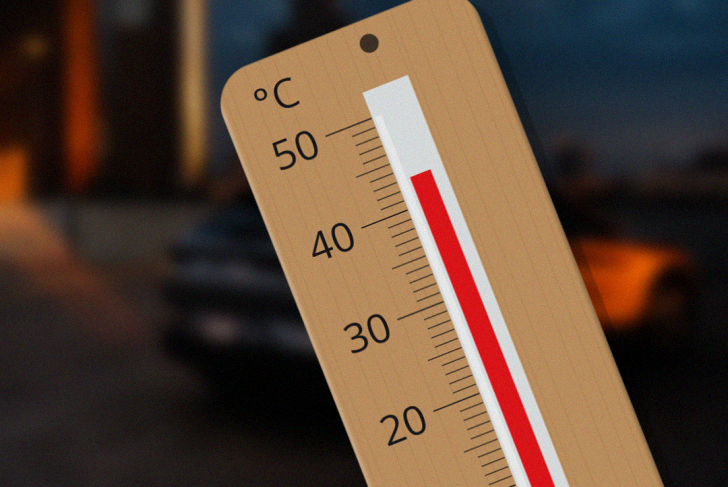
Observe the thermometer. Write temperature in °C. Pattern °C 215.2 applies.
°C 43
